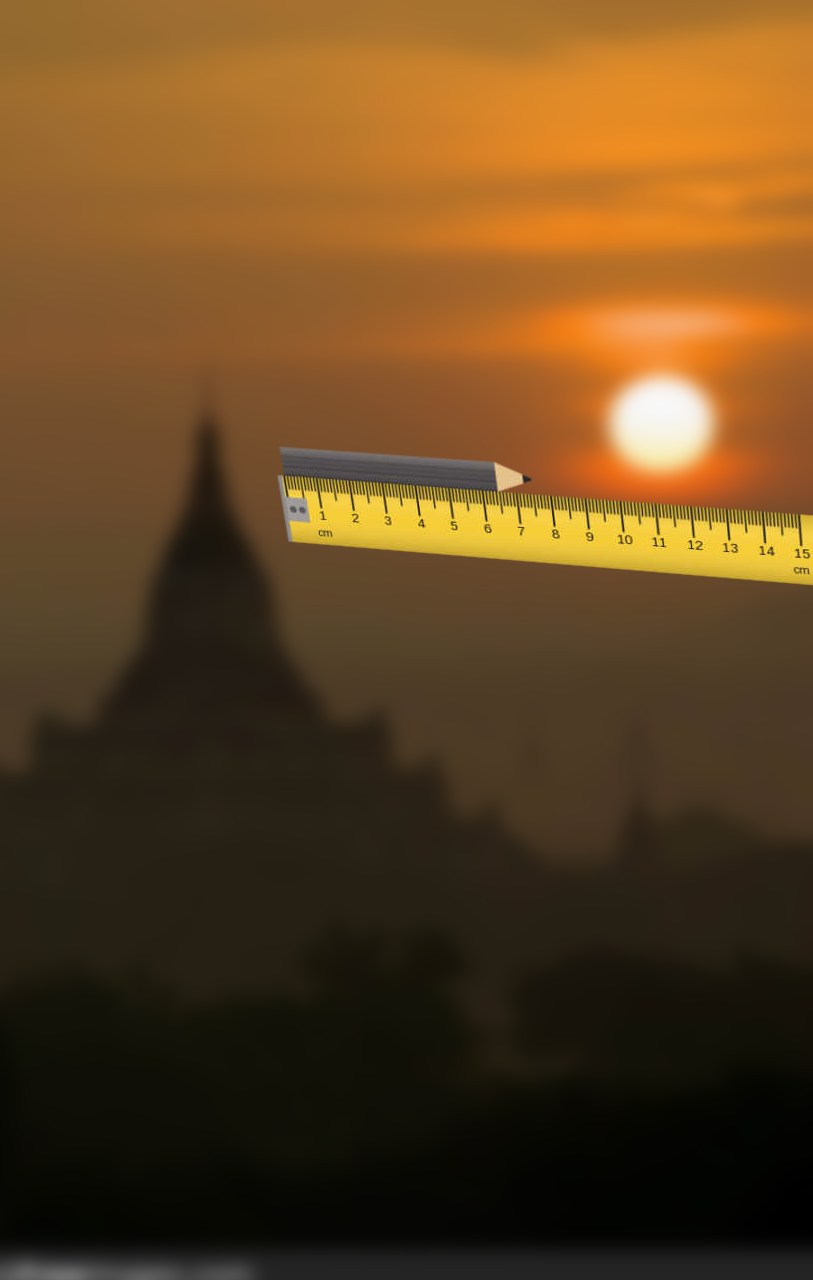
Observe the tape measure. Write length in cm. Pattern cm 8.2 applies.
cm 7.5
